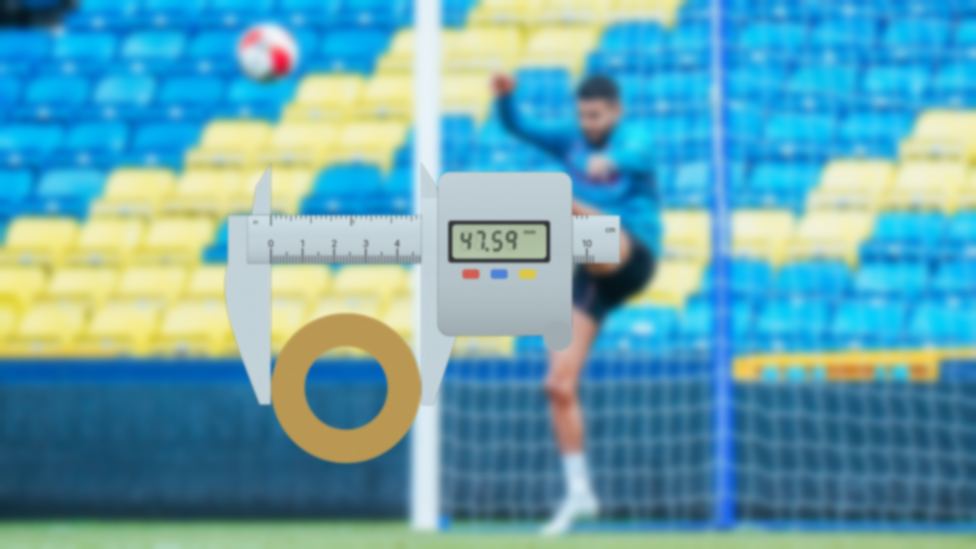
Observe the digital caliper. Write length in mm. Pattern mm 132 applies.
mm 47.59
